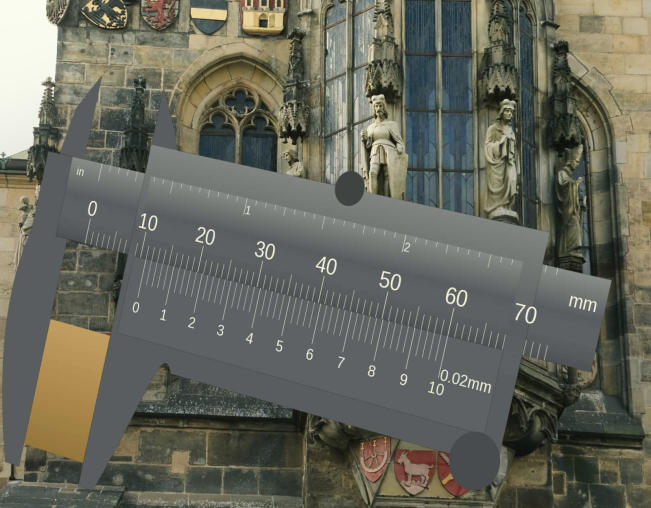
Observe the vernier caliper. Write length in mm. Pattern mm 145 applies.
mm 11.0
